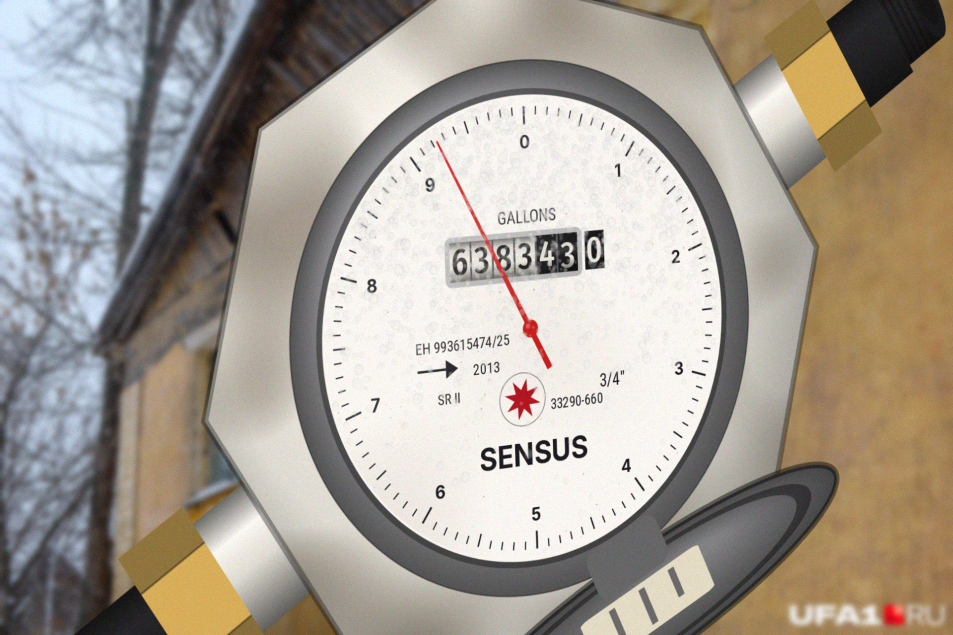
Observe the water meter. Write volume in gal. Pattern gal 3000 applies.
gal 6383429.2
